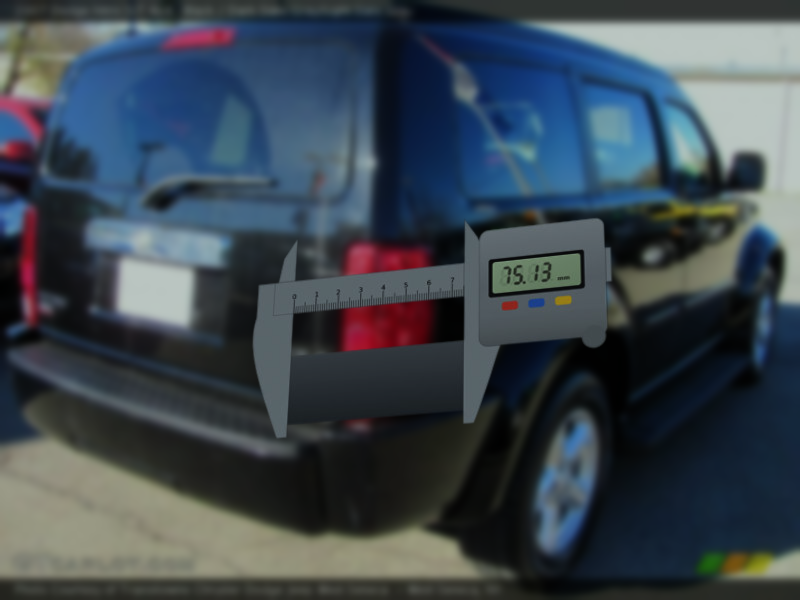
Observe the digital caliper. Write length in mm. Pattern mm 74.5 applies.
mm 75.13
